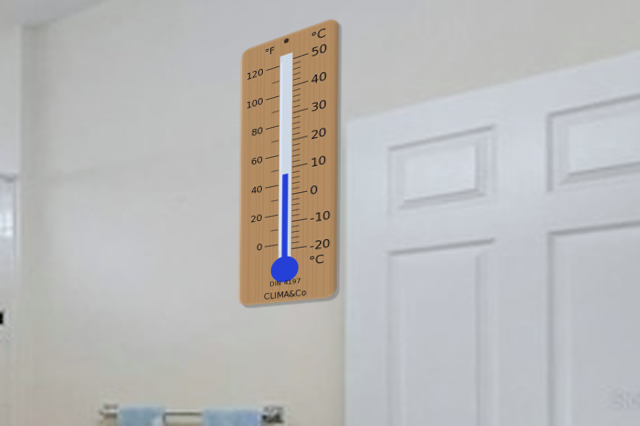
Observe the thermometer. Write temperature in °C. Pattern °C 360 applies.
°C 8
